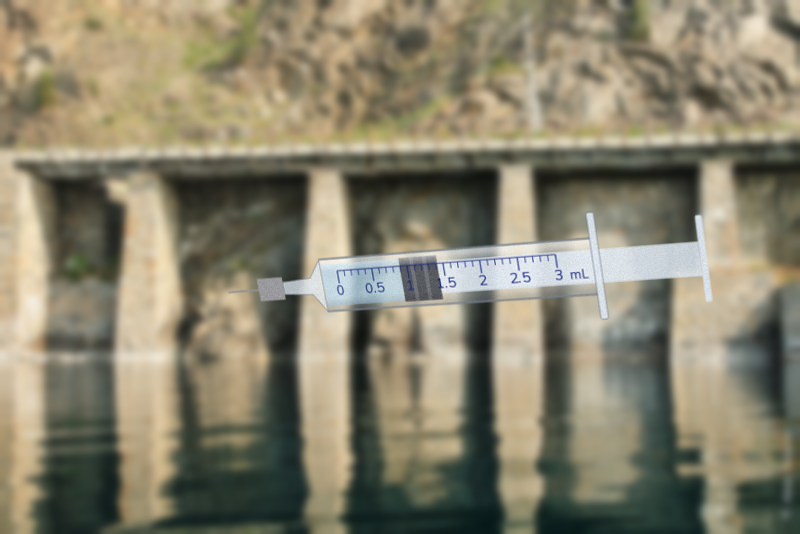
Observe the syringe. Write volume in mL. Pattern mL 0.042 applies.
mL 0.9
